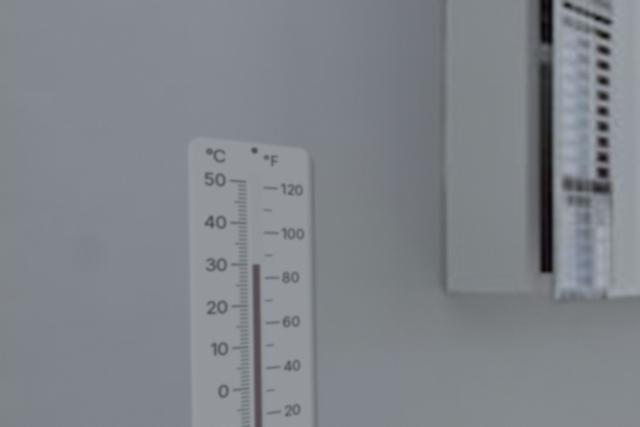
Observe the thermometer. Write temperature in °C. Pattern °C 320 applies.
°C 30
